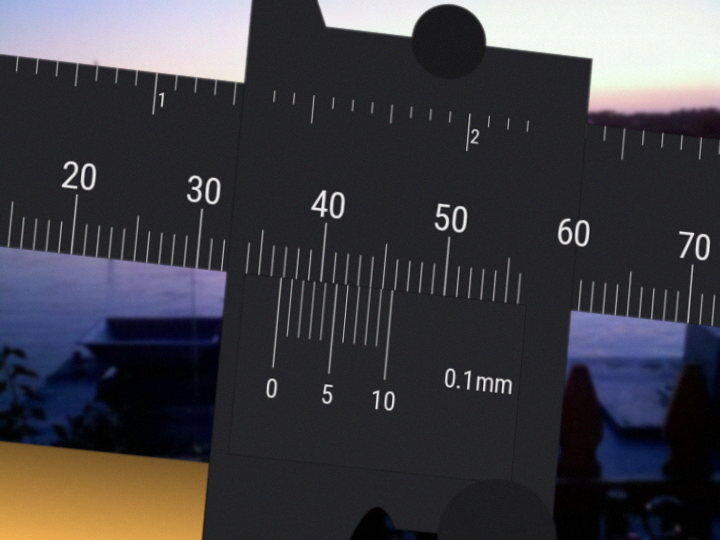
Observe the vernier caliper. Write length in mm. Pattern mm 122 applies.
mm 36.8
